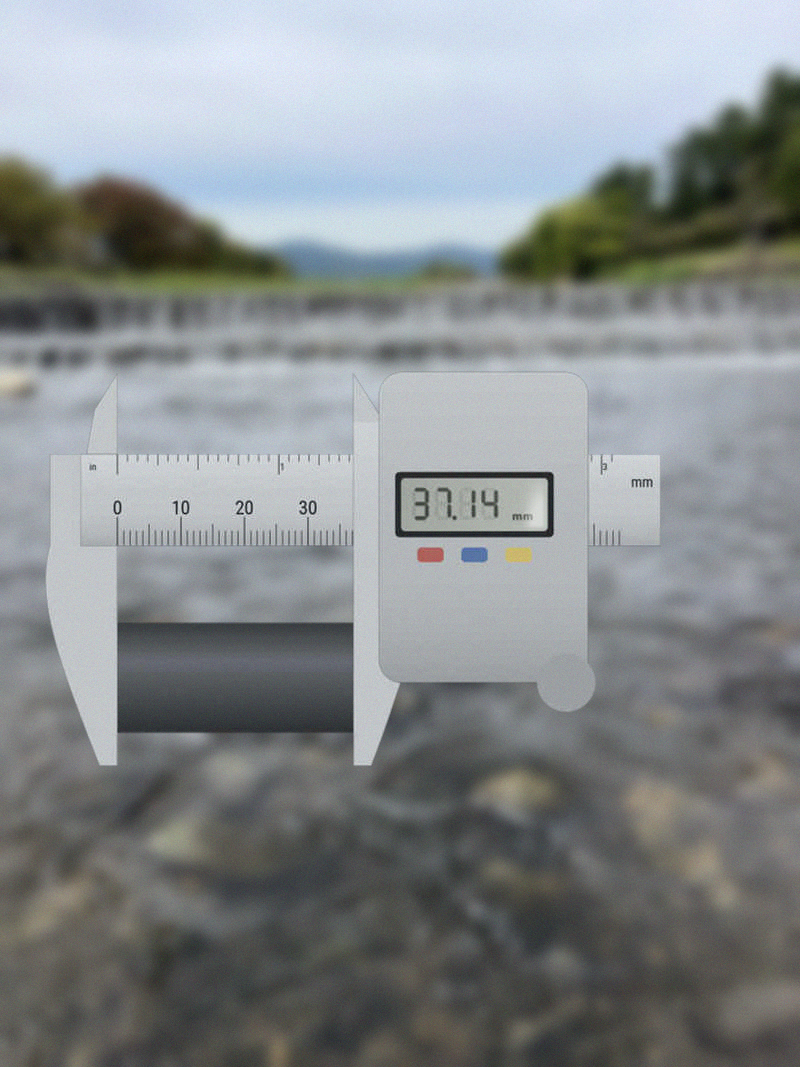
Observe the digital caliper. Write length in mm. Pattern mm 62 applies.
mm 37.14
